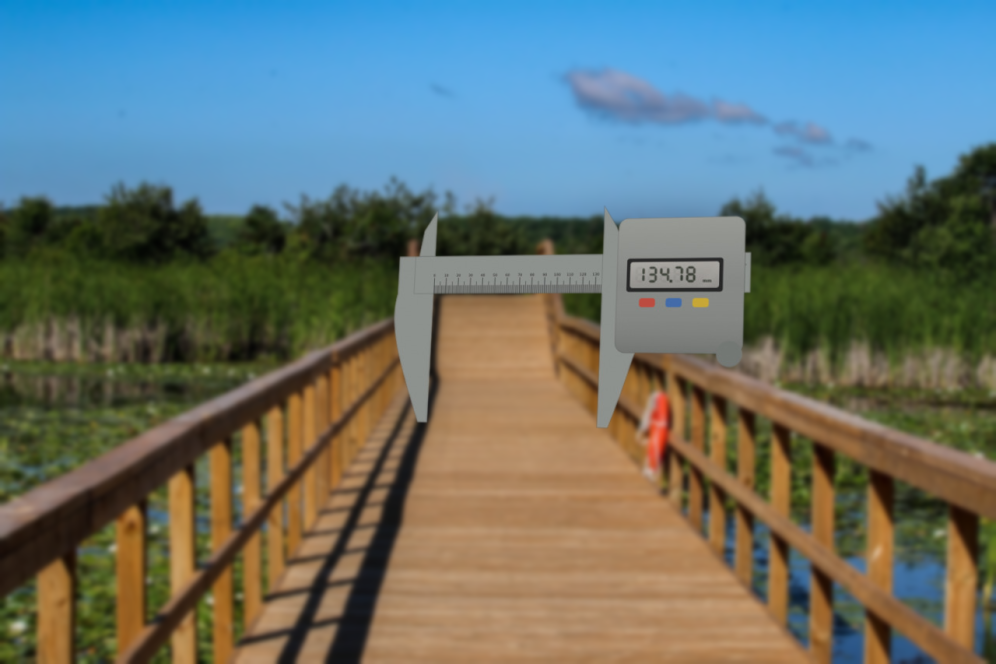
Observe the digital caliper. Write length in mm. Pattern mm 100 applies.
mm 134.78
